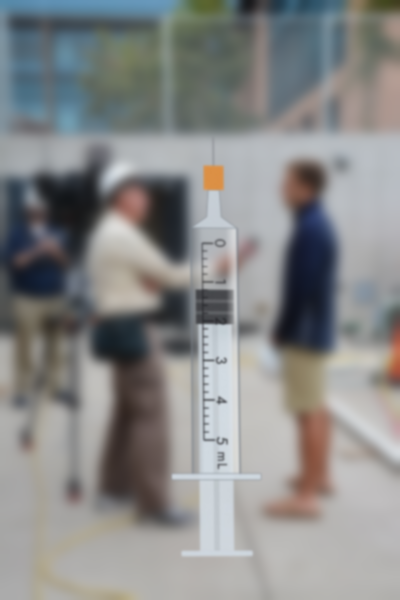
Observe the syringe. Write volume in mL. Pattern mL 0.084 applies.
mL 1.2
